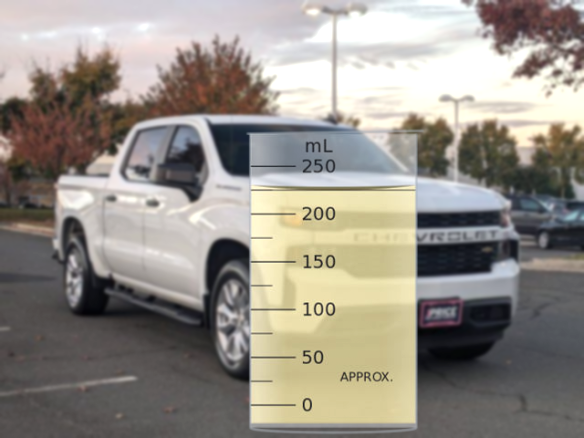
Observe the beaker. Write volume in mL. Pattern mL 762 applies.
mL 225
